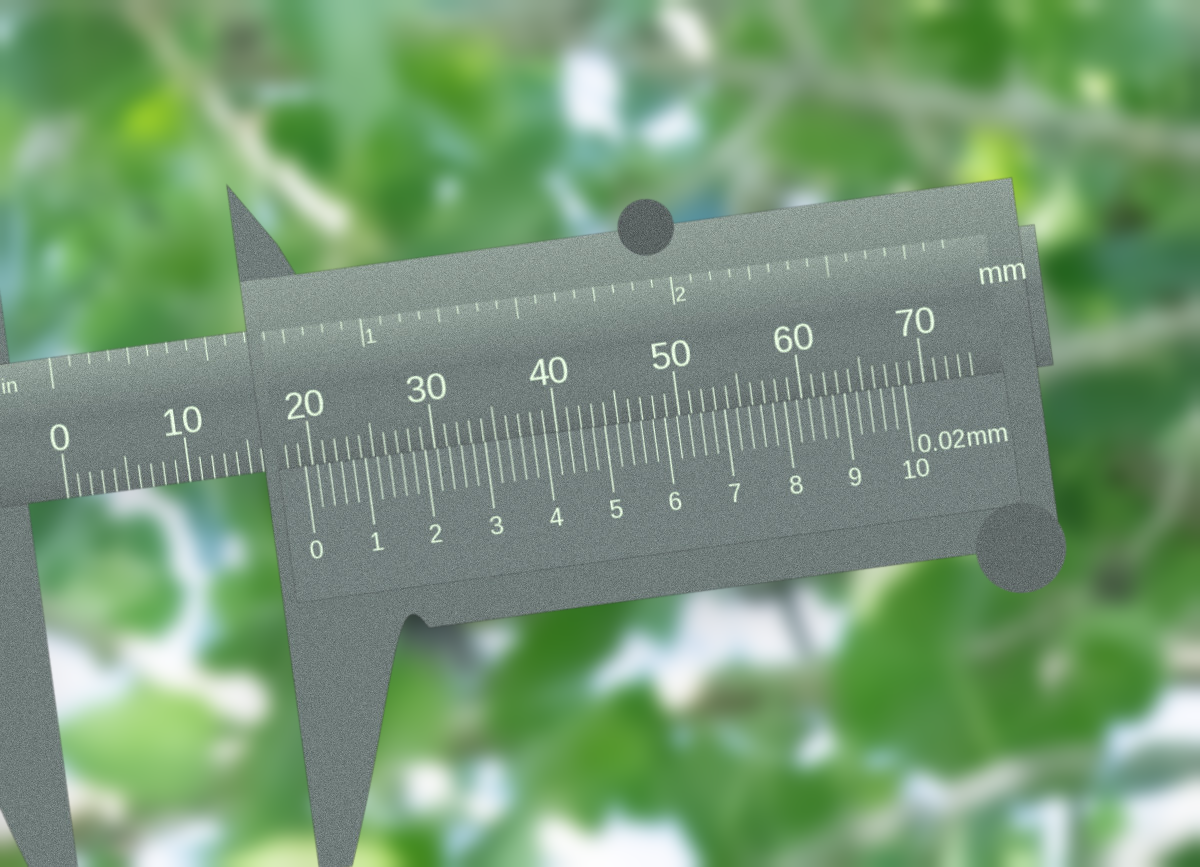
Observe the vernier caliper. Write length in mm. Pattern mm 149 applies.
mm 19.4
